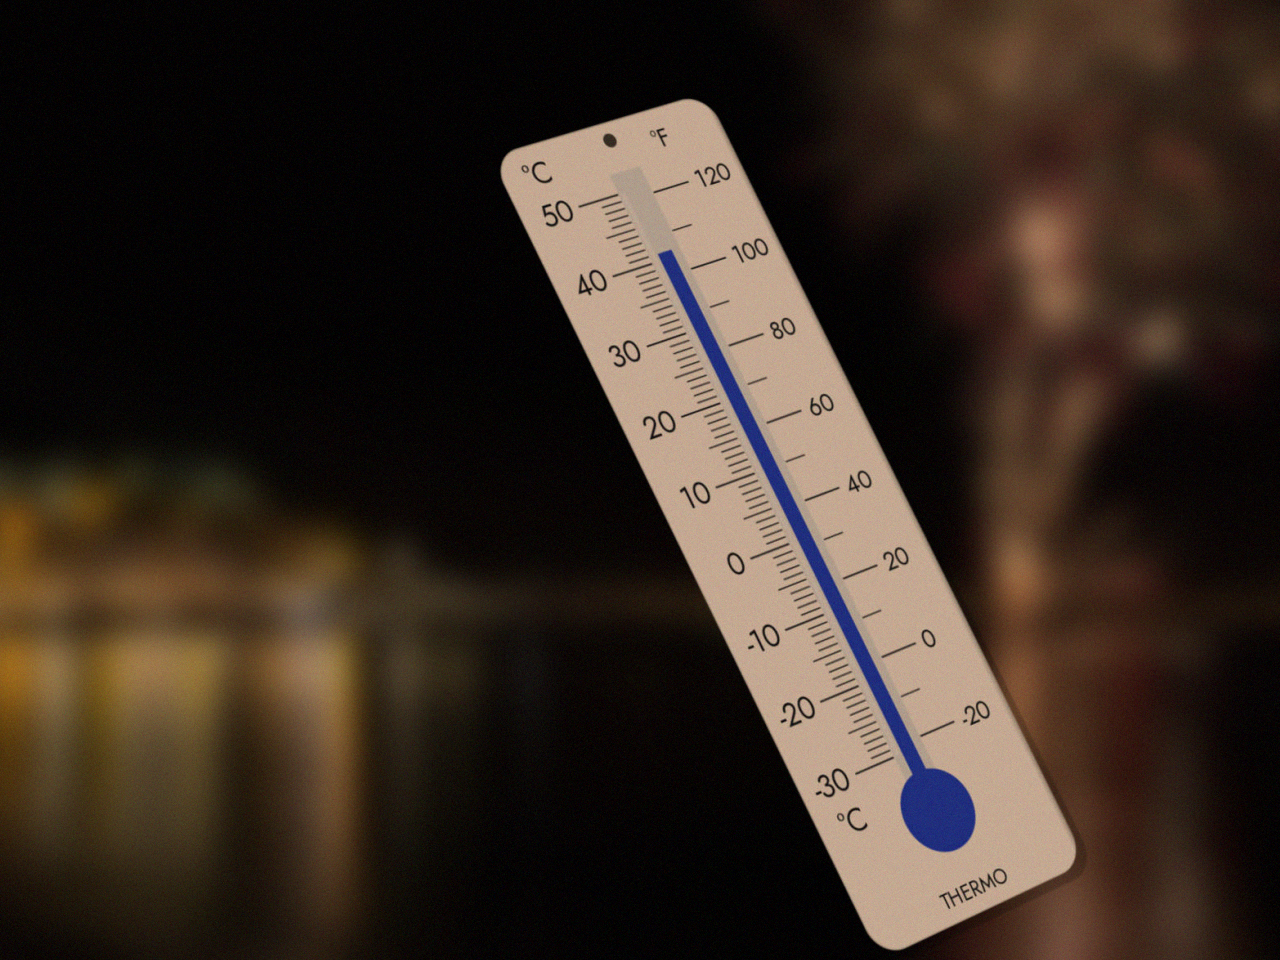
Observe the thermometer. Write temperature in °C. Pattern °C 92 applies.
°C 41
